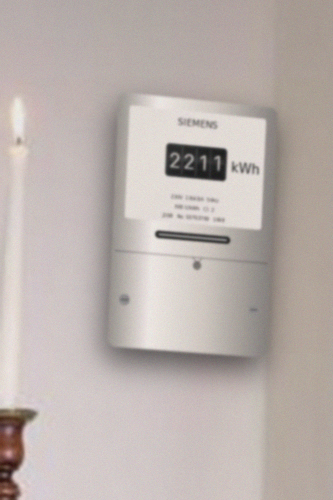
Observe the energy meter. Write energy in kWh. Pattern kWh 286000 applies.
kWh 2211
